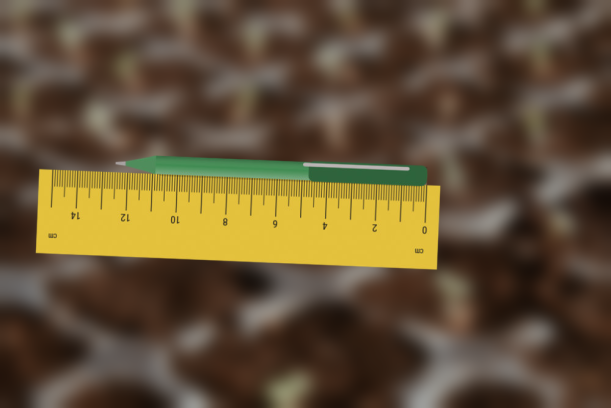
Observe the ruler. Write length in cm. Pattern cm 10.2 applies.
cm 12.5
